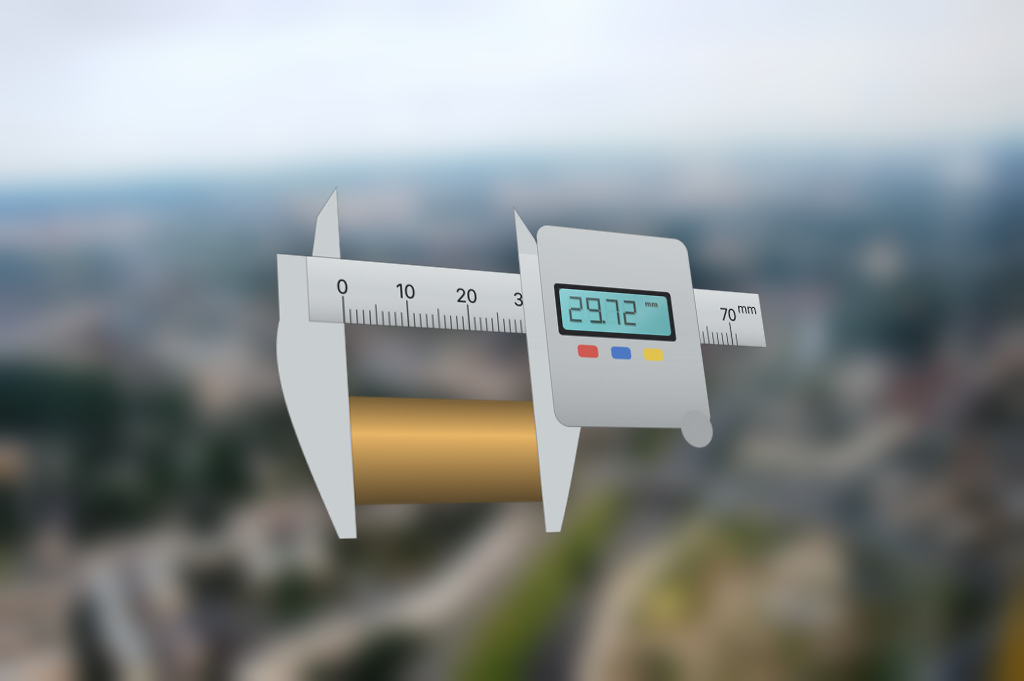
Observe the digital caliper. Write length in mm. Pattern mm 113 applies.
mm 29.72
